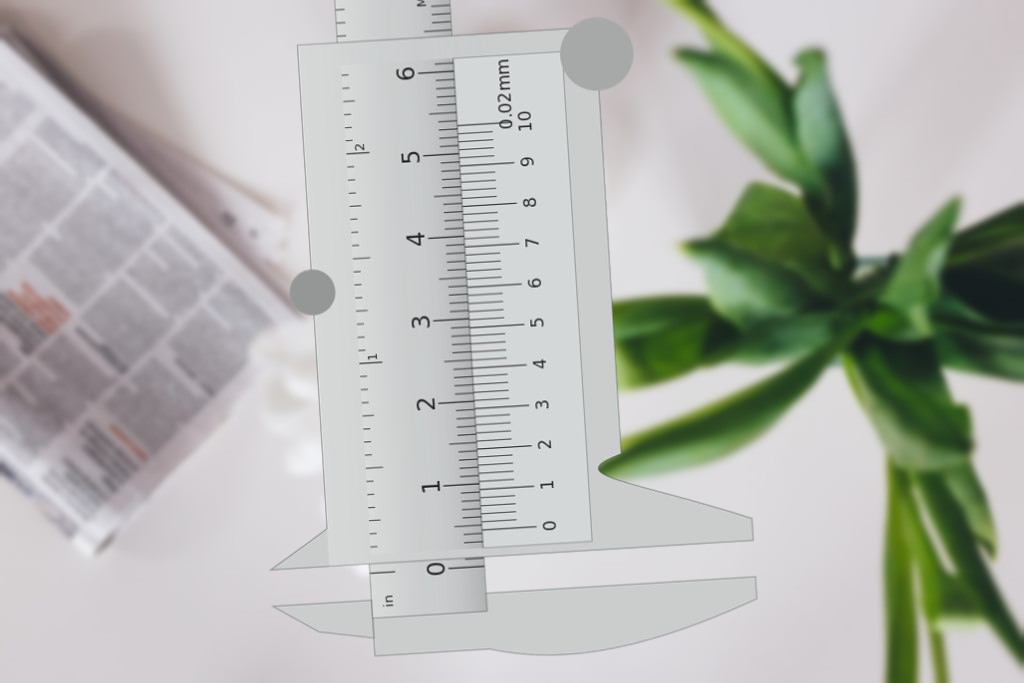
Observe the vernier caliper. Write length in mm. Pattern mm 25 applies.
mm 4.4
